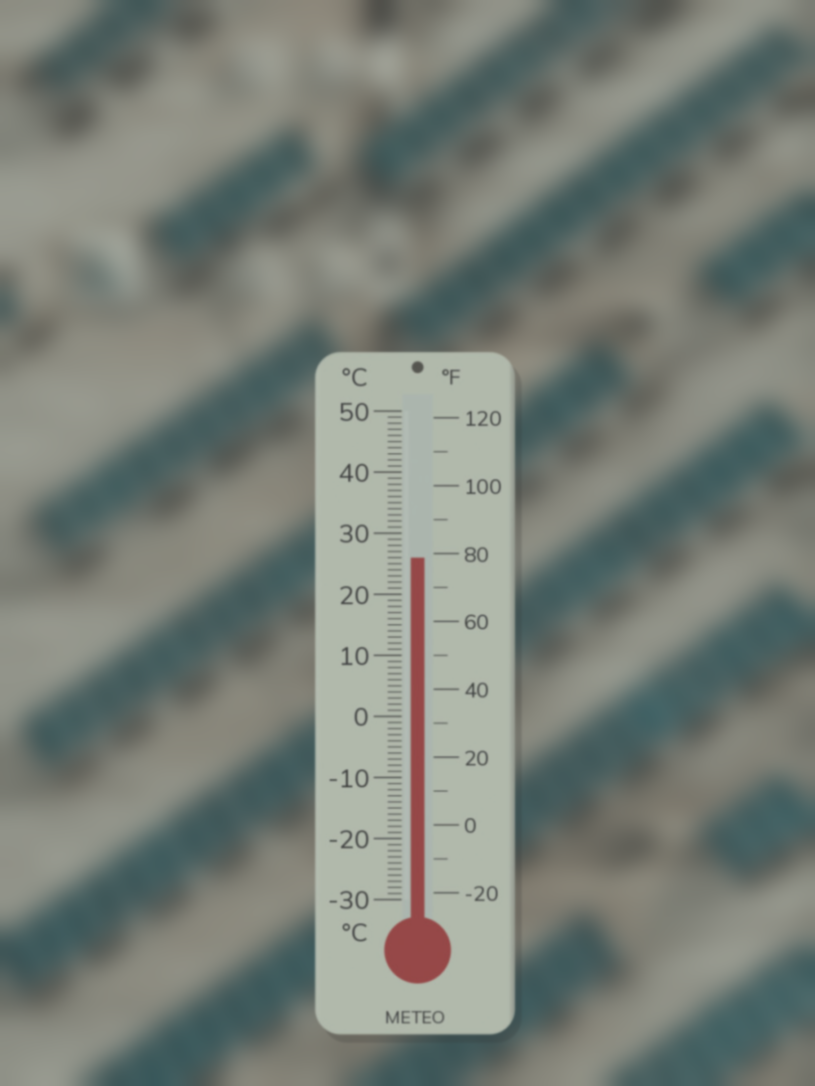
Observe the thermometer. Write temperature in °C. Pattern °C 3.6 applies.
°C 26
